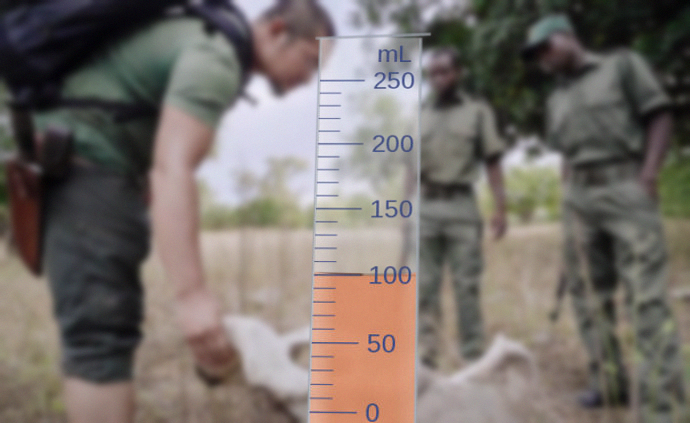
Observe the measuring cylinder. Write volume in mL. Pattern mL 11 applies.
mL 100
